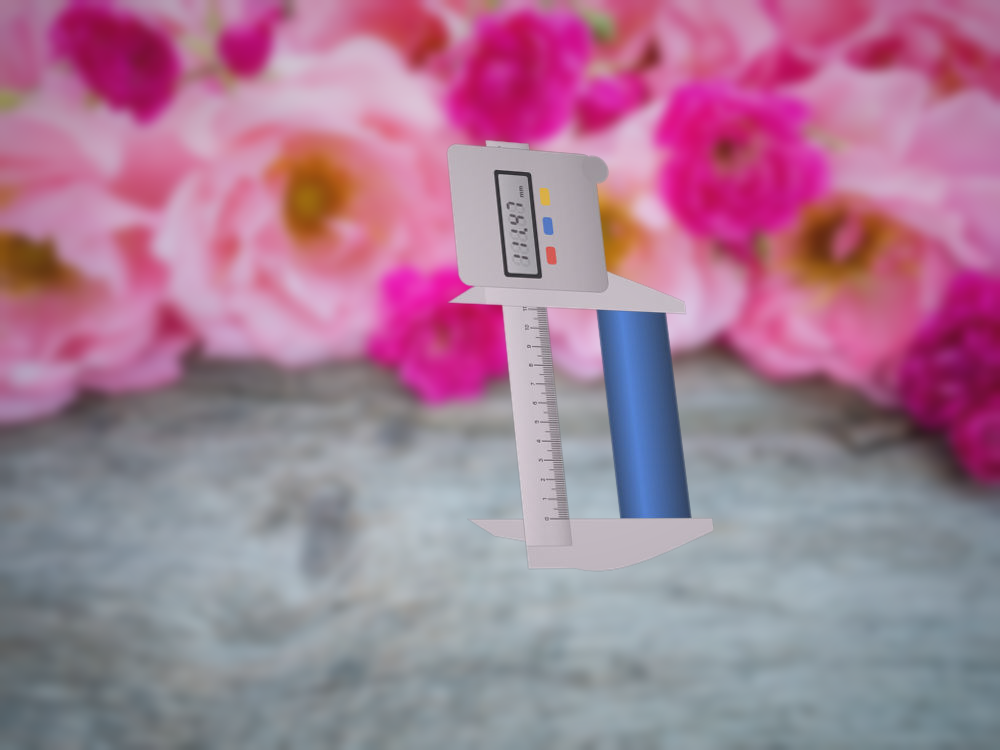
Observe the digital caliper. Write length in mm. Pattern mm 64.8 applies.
mm 111.47
